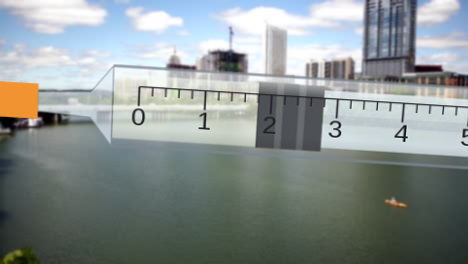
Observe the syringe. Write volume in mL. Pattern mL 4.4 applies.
mL 1.8
